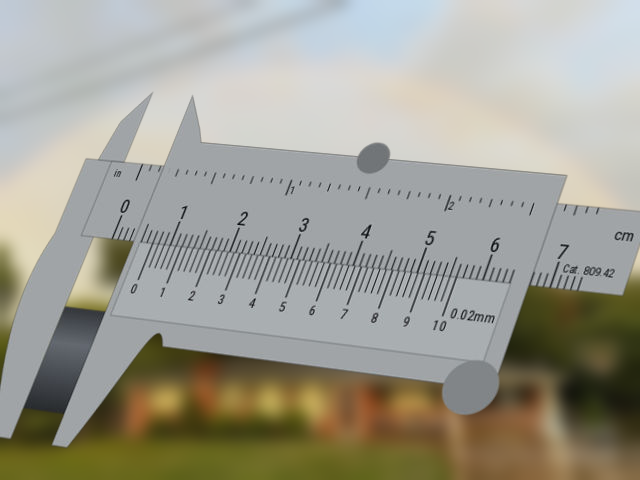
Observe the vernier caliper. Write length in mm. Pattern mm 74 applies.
mm 7.0
